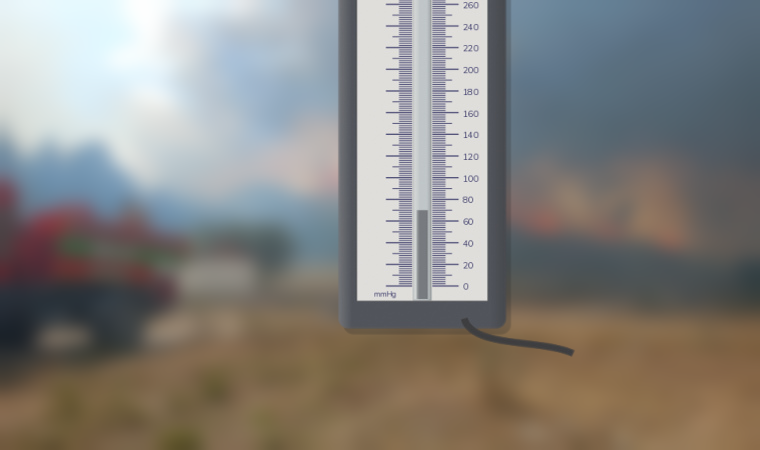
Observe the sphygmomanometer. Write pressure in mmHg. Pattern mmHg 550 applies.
mmHg 70
